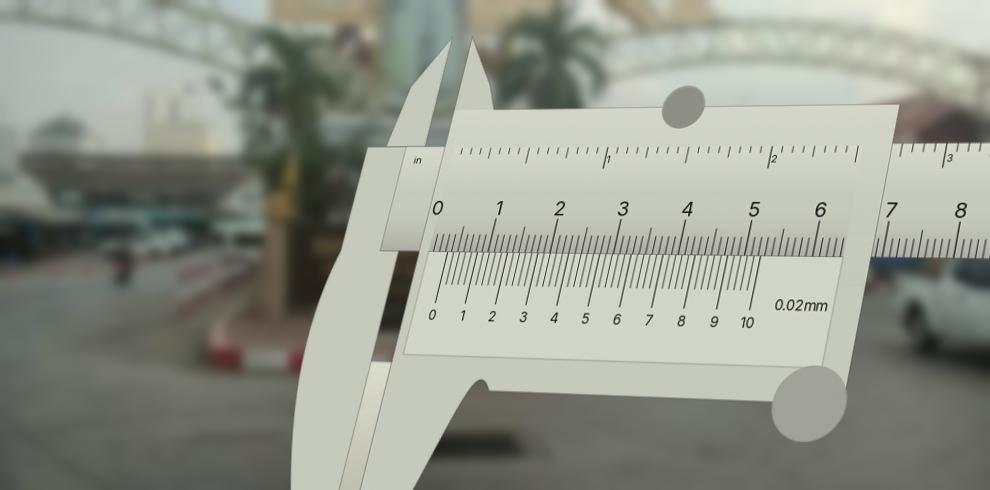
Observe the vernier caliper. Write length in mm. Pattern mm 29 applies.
mm 3.4
